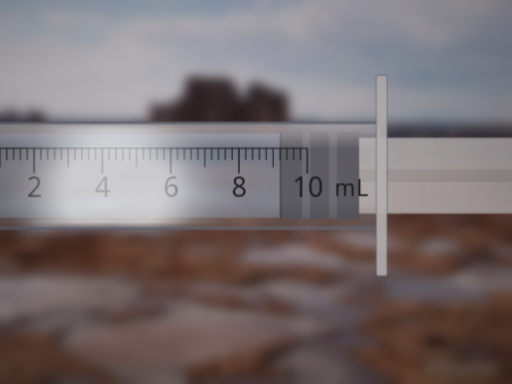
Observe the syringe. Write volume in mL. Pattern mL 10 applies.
mL 9.2
